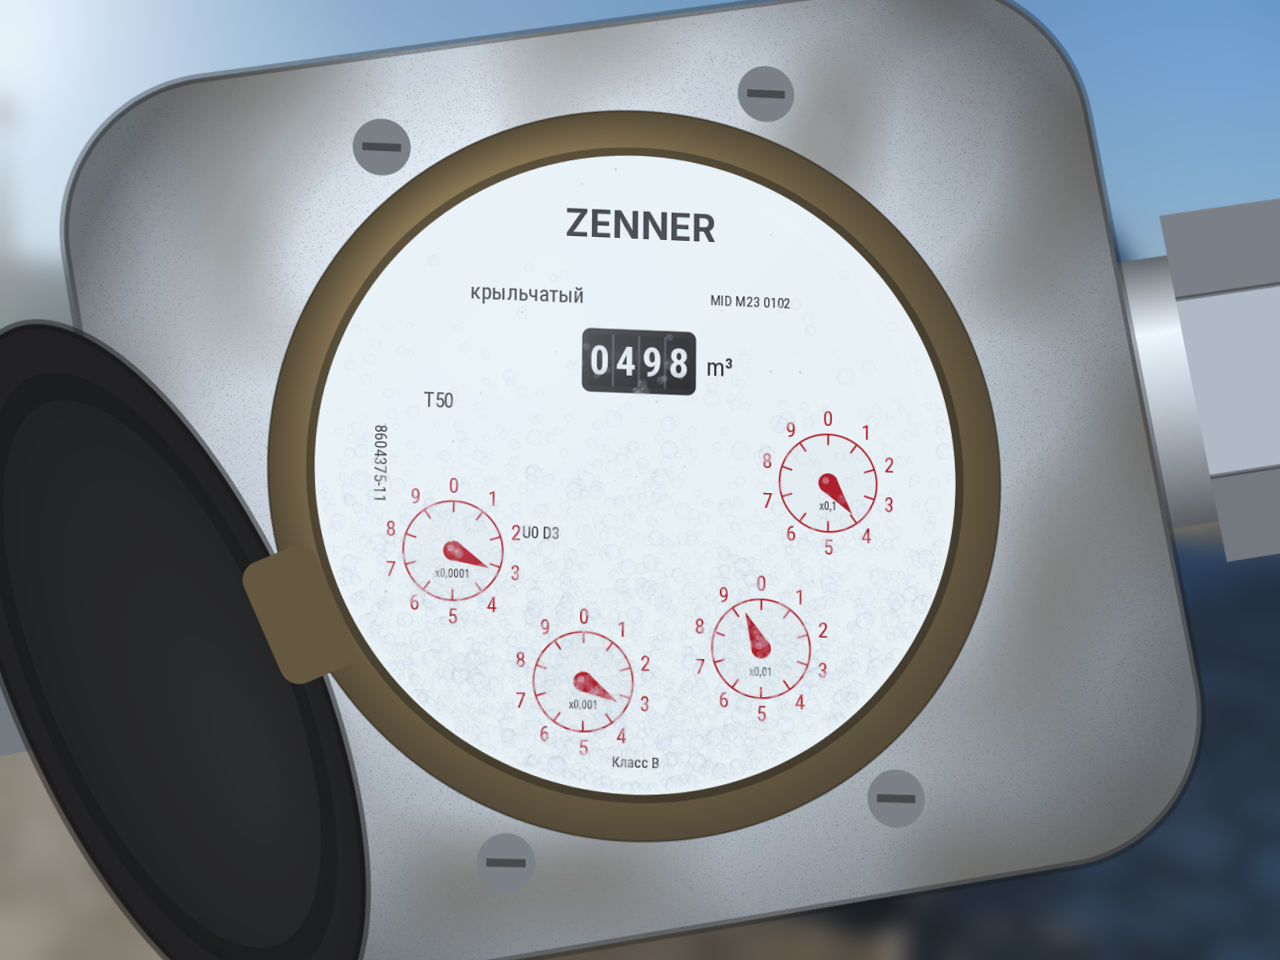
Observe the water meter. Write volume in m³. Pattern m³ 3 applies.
m³ 498.3933
